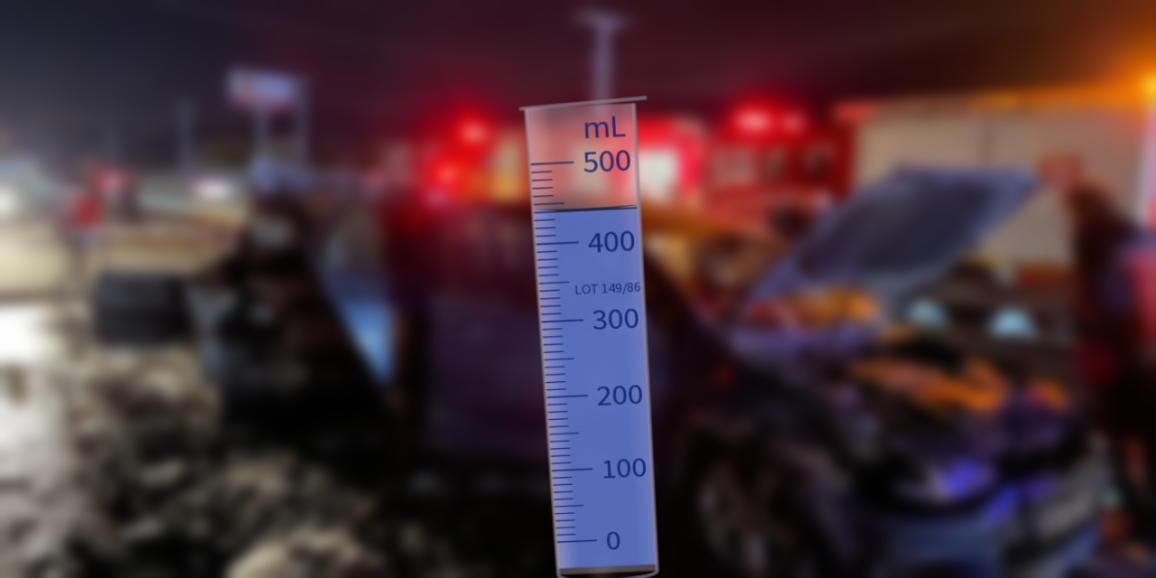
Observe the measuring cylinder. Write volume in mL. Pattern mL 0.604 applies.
mL 440
